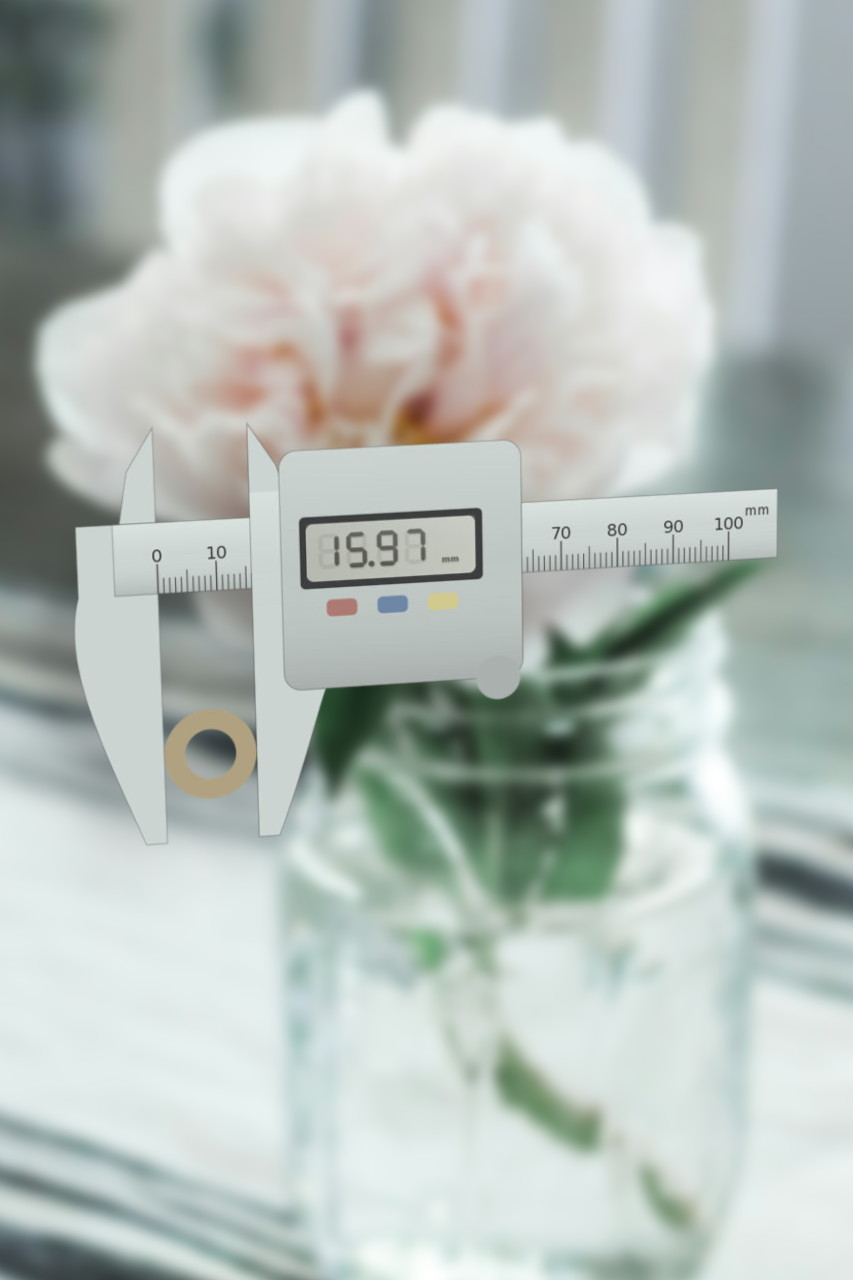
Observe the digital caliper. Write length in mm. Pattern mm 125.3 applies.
mm 15.97
